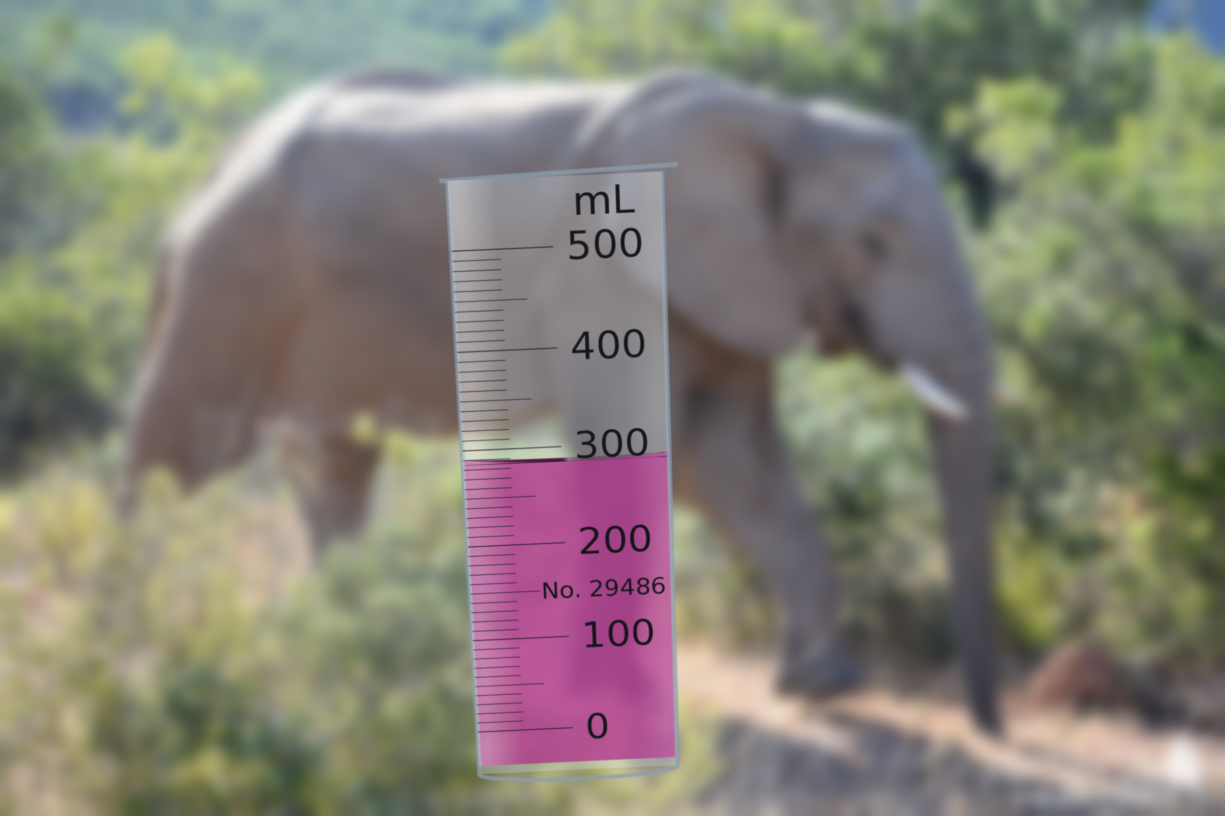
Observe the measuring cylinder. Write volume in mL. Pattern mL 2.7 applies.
mL 285
